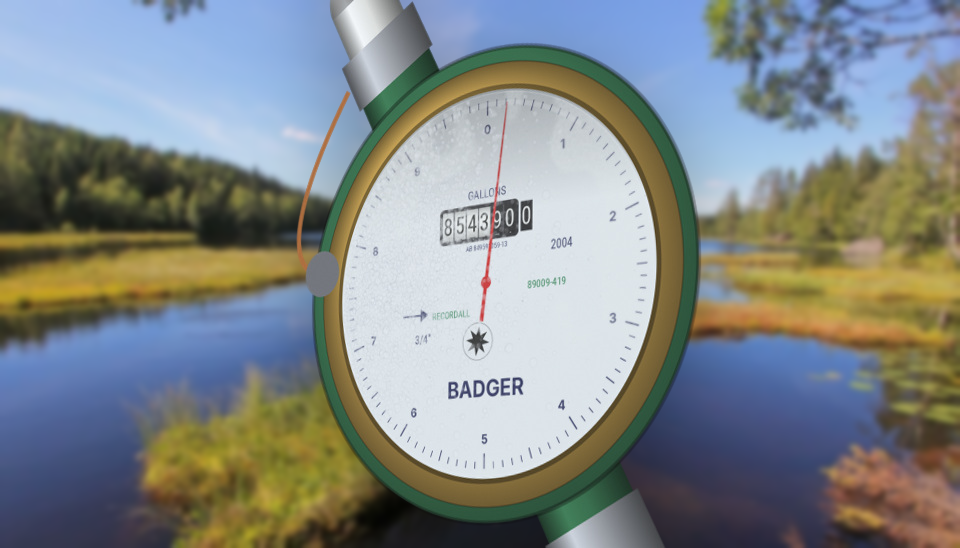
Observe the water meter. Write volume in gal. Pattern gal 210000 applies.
gal 8543900.2
